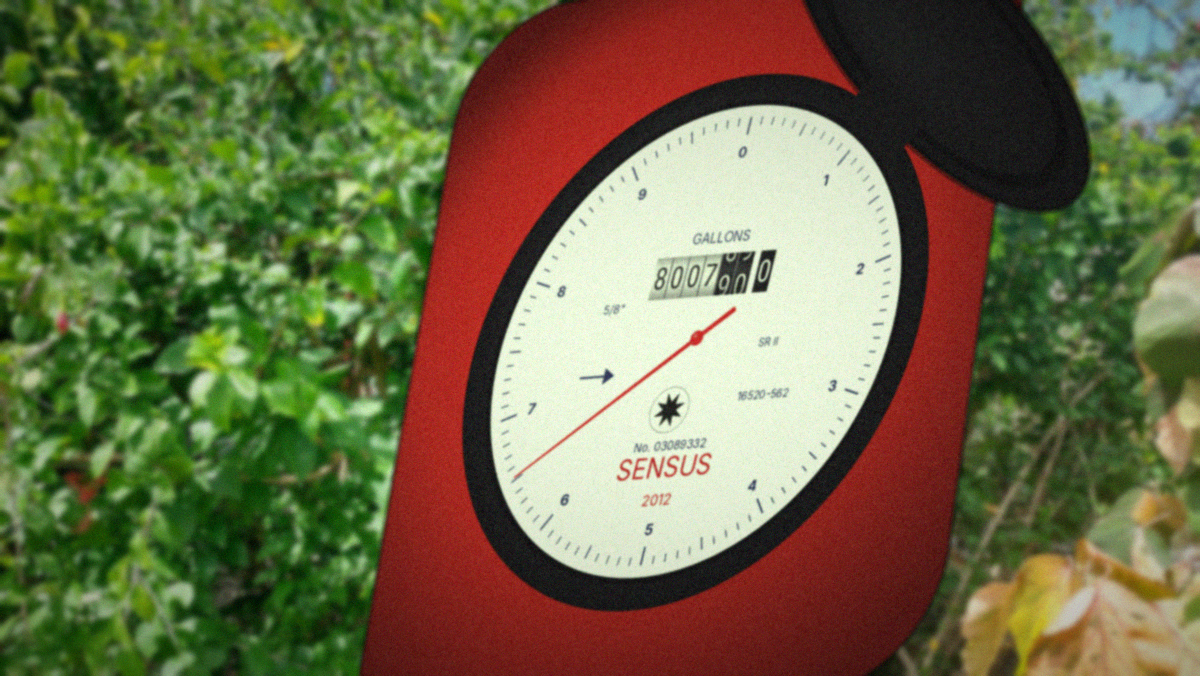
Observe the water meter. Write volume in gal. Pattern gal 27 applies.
gal 8007896.5
